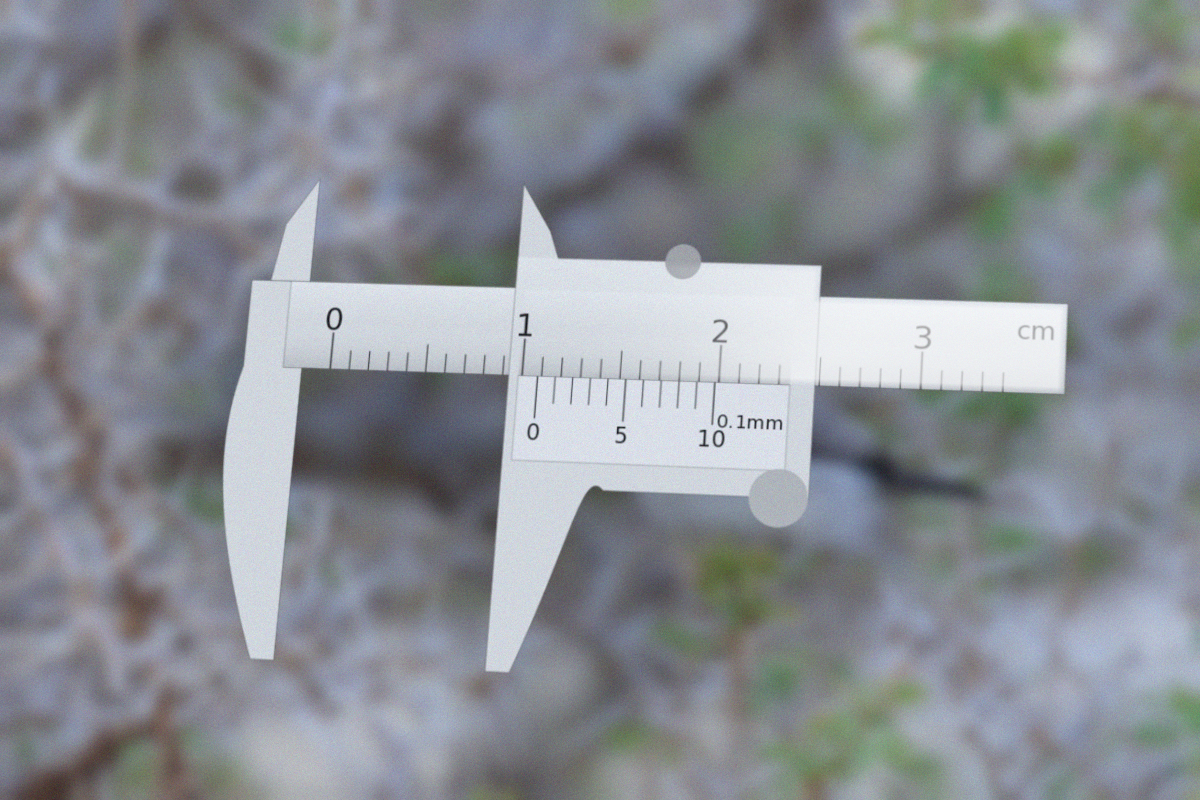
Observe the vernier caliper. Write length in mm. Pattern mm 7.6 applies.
mm 10.8
